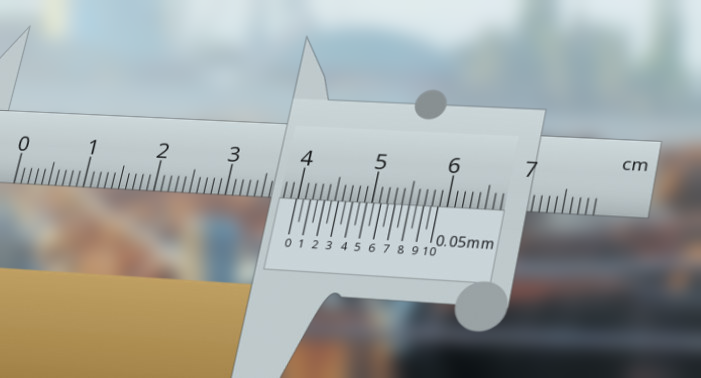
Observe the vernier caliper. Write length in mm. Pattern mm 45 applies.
mm 39.8
